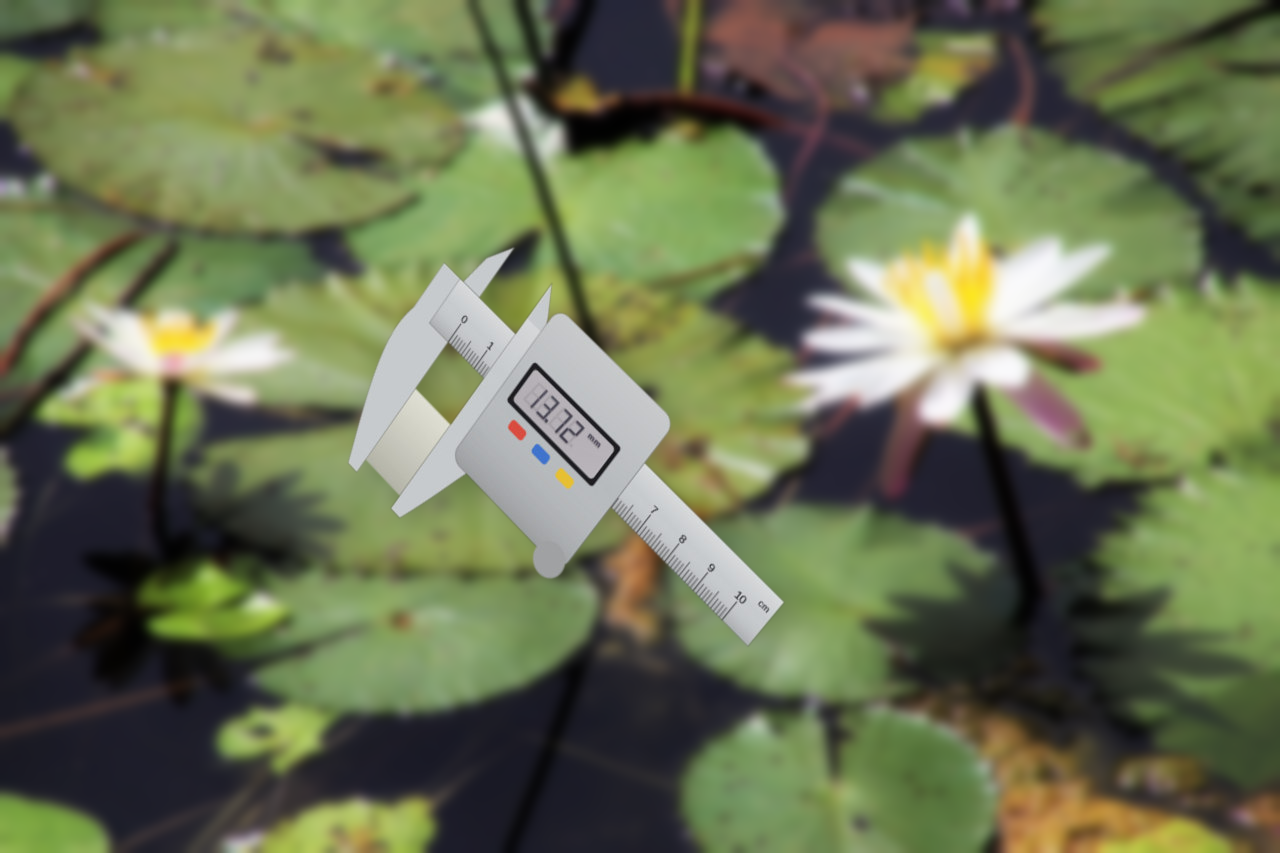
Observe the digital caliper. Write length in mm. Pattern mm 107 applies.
mm 13.72
